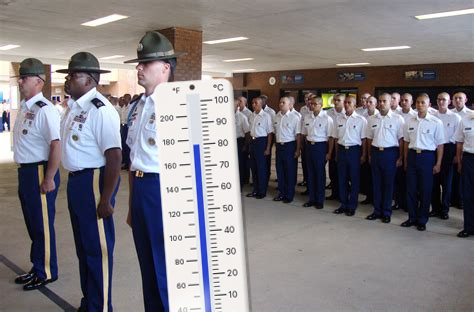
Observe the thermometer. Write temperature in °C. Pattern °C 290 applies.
°C 80
